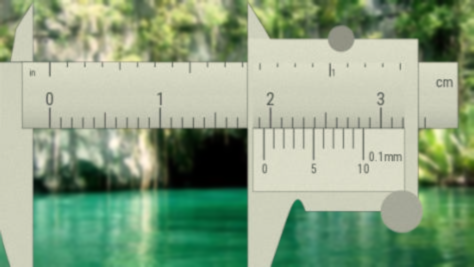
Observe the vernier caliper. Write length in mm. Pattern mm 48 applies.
mm 19.4
